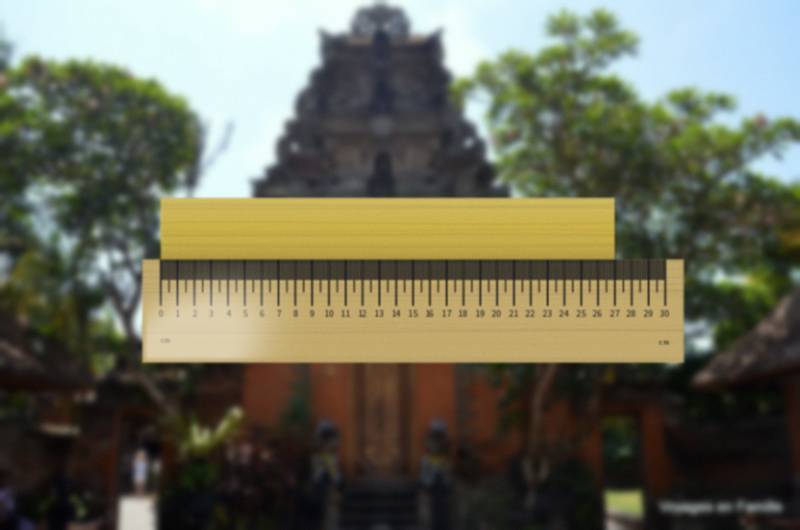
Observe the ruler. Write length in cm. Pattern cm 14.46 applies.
cm 27
